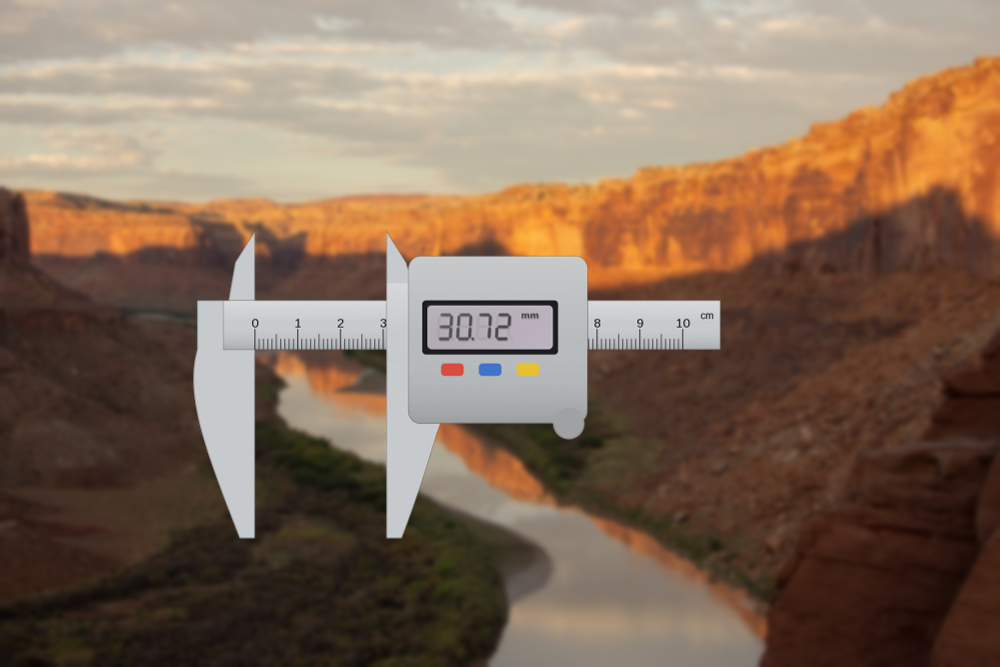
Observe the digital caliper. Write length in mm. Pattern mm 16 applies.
mm 30.72
